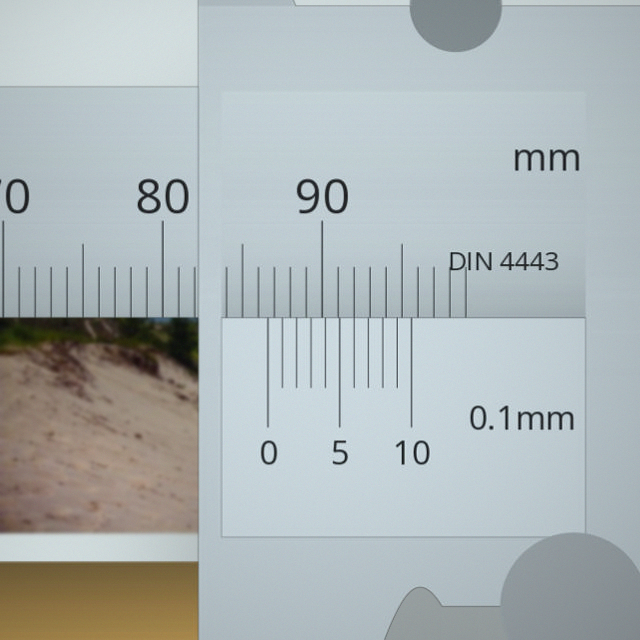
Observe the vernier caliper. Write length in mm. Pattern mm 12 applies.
mm 86.6
